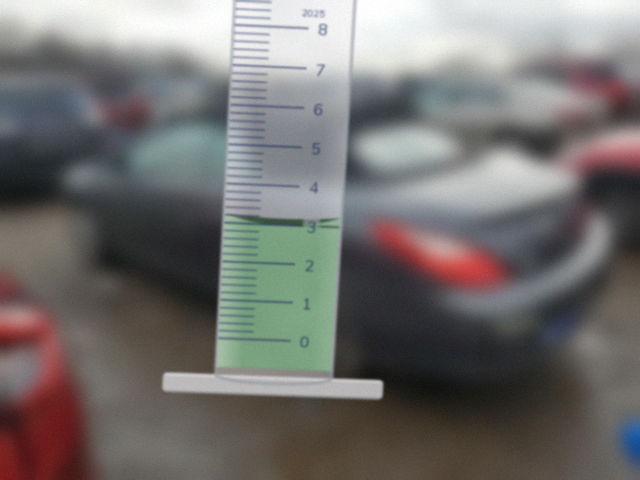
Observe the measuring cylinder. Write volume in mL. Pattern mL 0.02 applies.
mL 3
